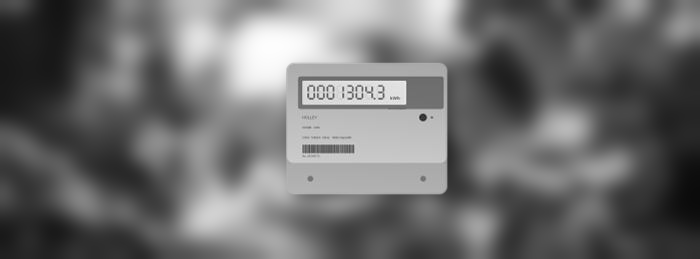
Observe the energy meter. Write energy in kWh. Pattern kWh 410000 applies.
kWh 1304.3
